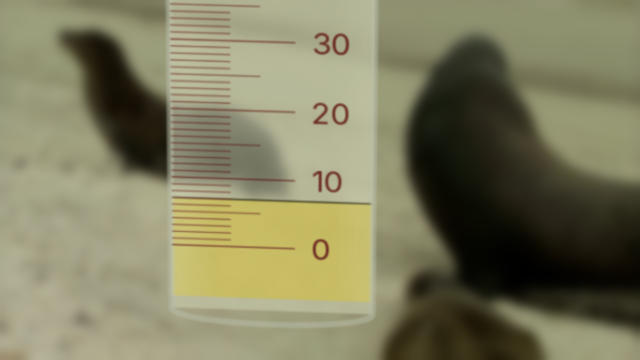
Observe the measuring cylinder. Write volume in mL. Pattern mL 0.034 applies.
mL 7
